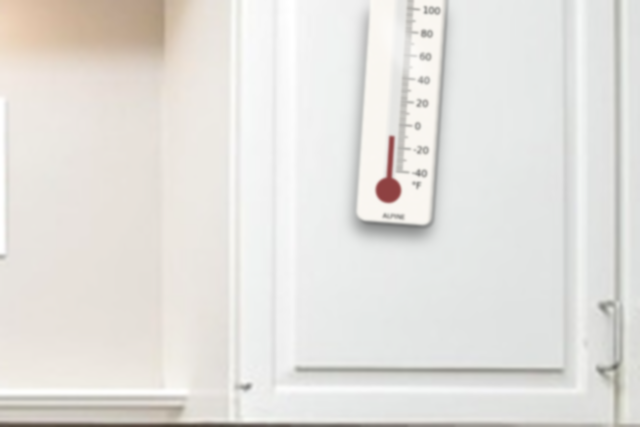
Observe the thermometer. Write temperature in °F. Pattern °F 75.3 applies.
°F -10
